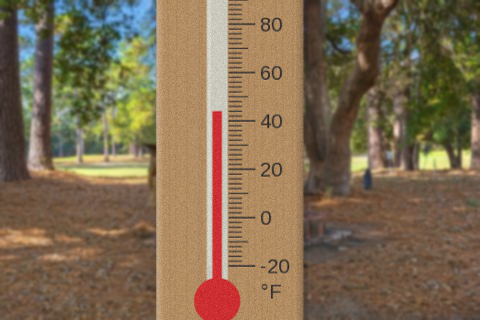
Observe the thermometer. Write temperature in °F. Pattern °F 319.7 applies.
°F 44
